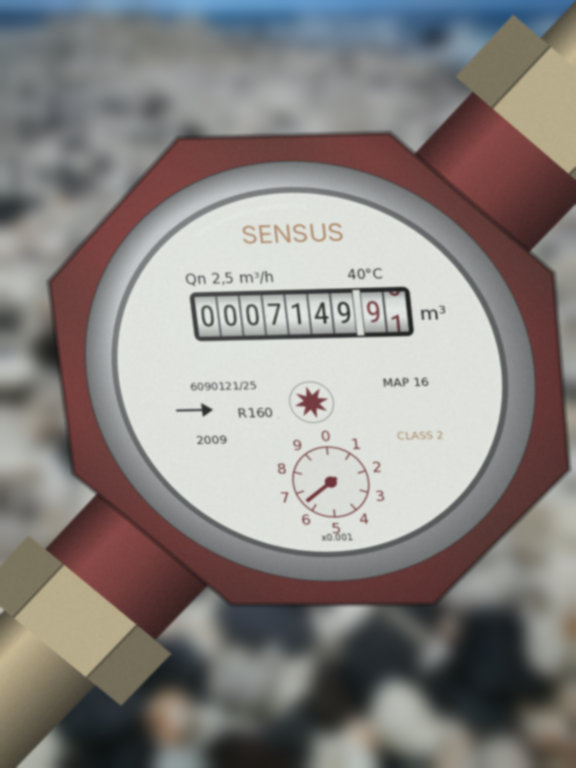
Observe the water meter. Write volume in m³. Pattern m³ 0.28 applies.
m³ 7149.906
